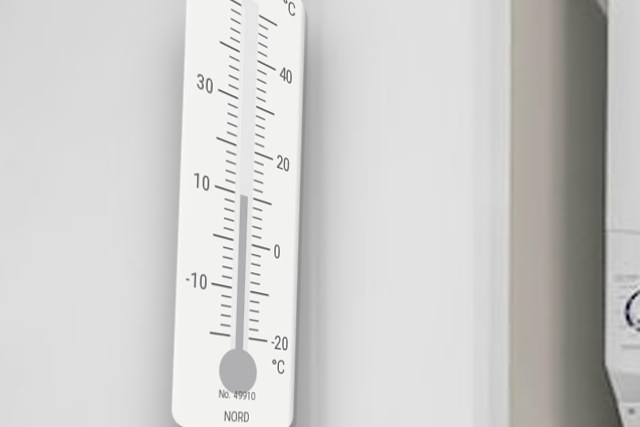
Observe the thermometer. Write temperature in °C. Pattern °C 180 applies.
°C 10
